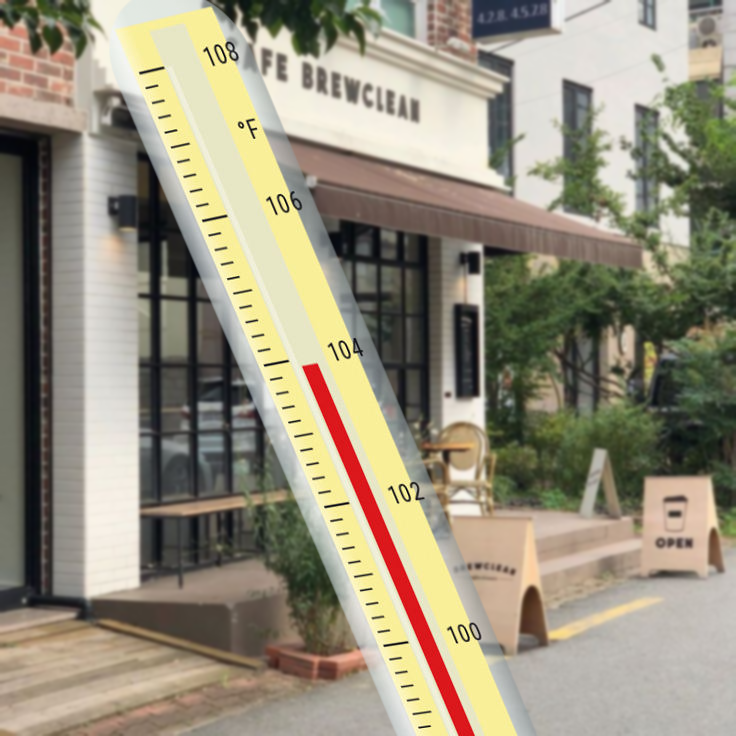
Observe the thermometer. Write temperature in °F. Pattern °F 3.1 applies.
°F 103.9
